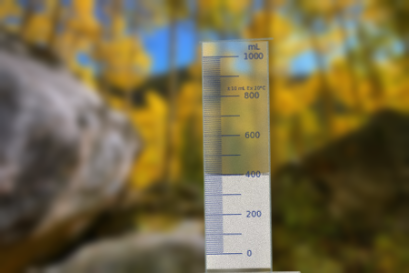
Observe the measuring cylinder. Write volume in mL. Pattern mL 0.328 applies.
mL 400
